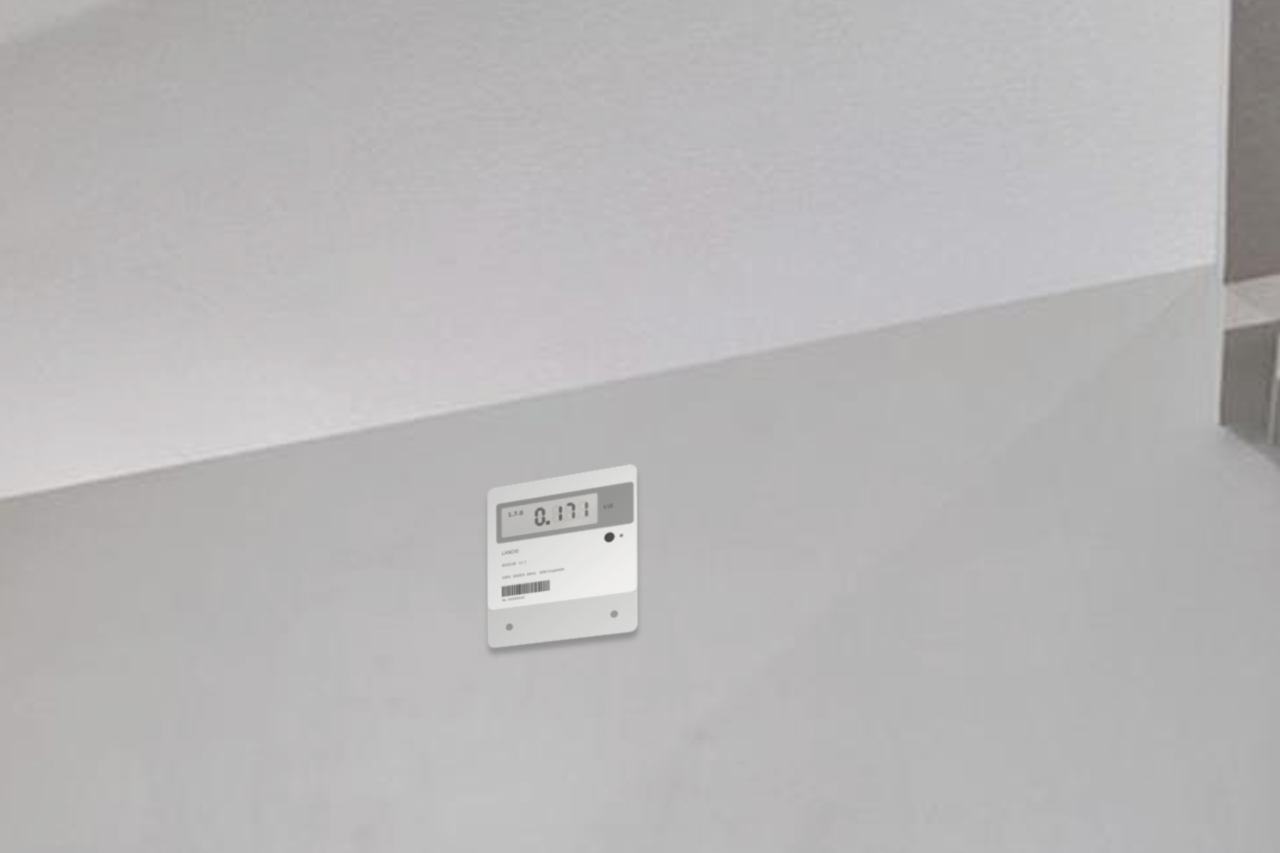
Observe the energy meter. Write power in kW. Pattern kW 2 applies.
kW 0.171
